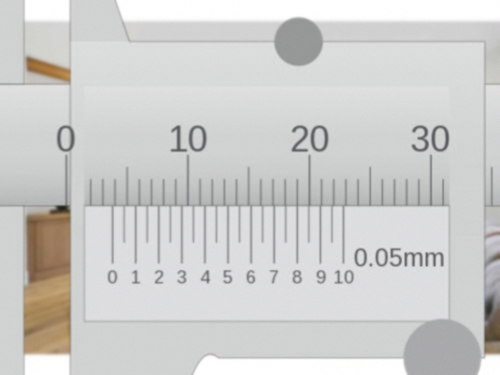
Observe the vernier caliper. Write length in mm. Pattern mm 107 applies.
mm 3.8
